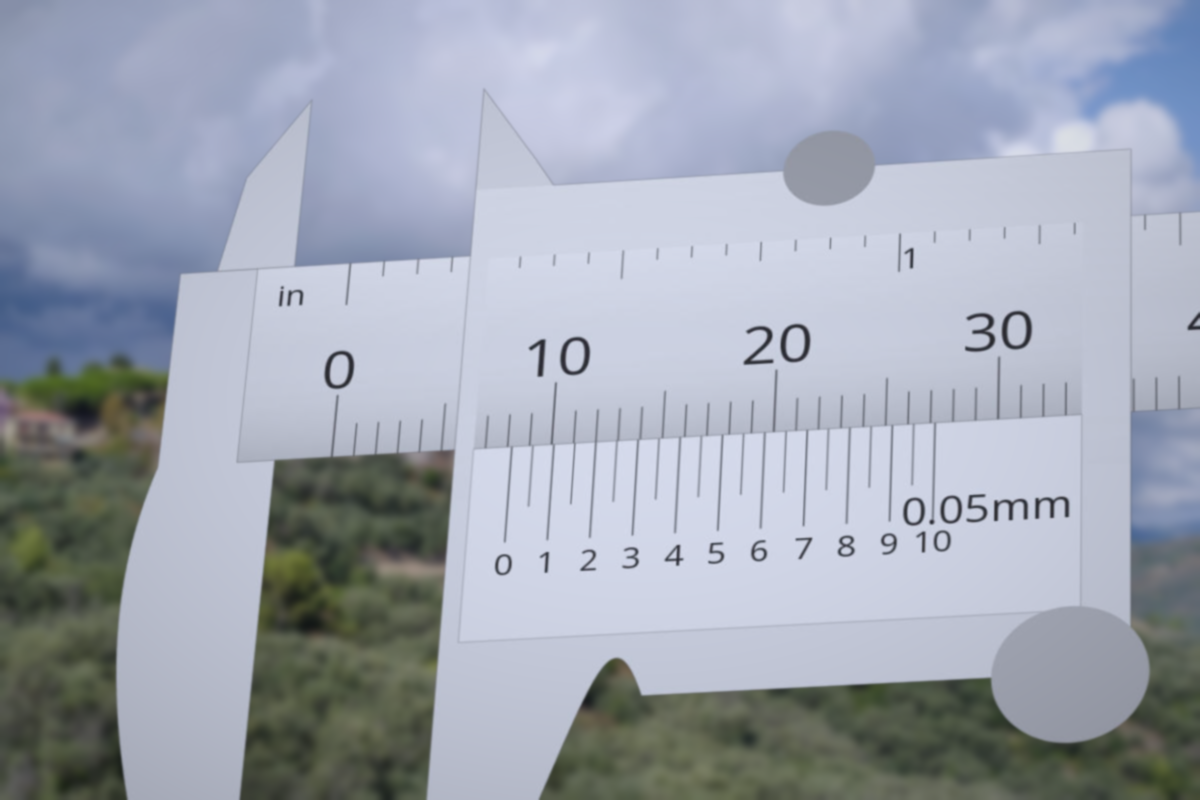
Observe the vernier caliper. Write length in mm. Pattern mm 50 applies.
mm 8.2
